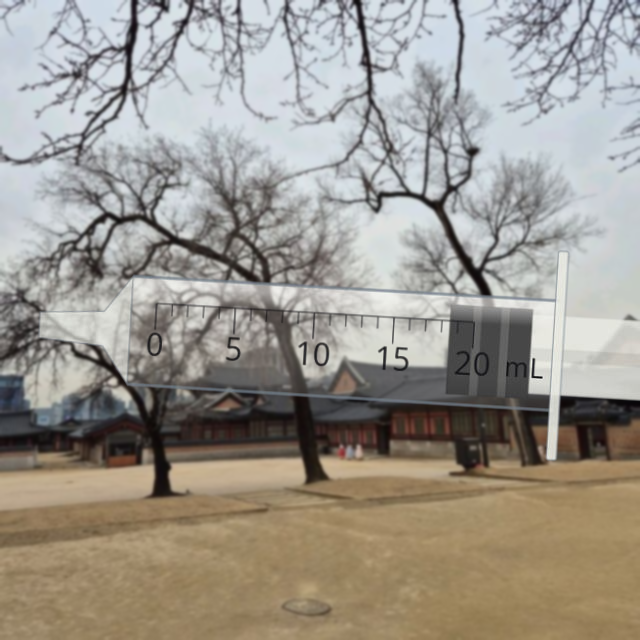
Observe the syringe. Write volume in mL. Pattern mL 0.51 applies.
mL 18.5
